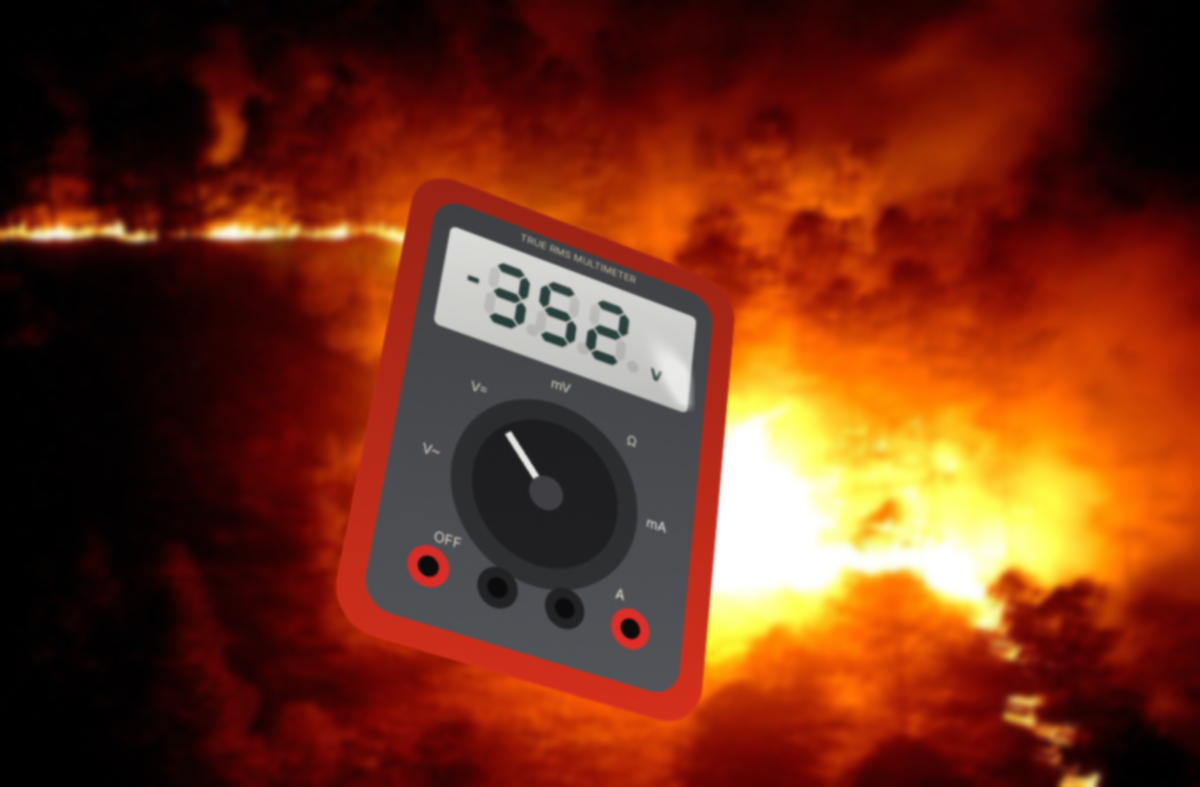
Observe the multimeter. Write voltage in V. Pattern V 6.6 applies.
V -352
